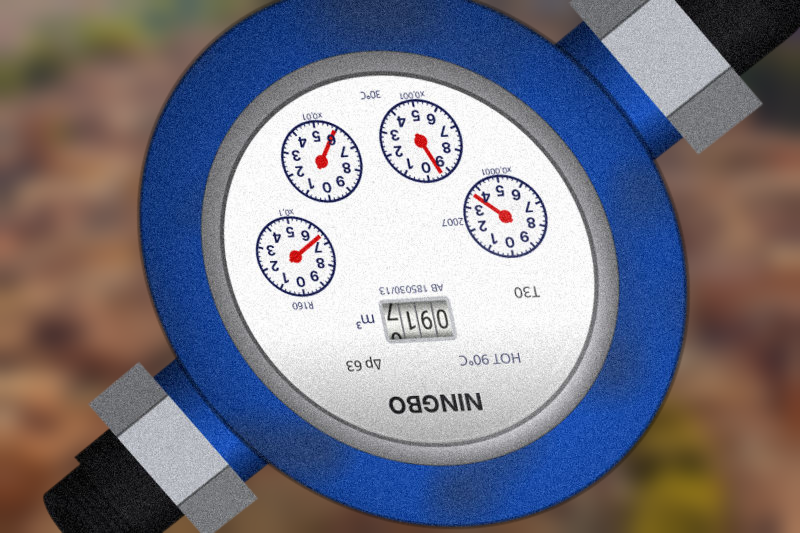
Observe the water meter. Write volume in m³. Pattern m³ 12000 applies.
m³ 916.6593
